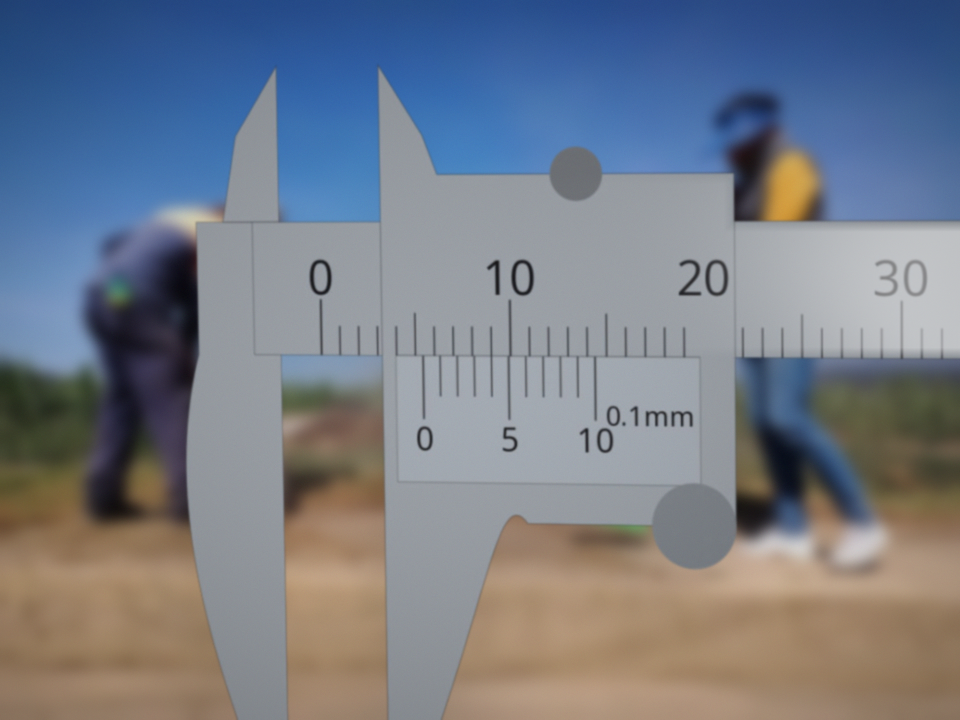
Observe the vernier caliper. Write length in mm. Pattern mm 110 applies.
mm 5.4
